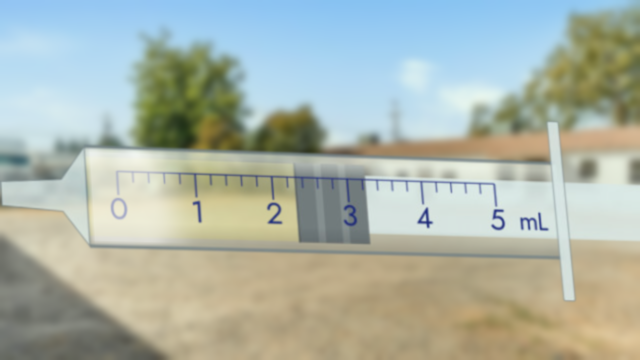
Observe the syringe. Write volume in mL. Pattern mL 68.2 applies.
mL 2.3
